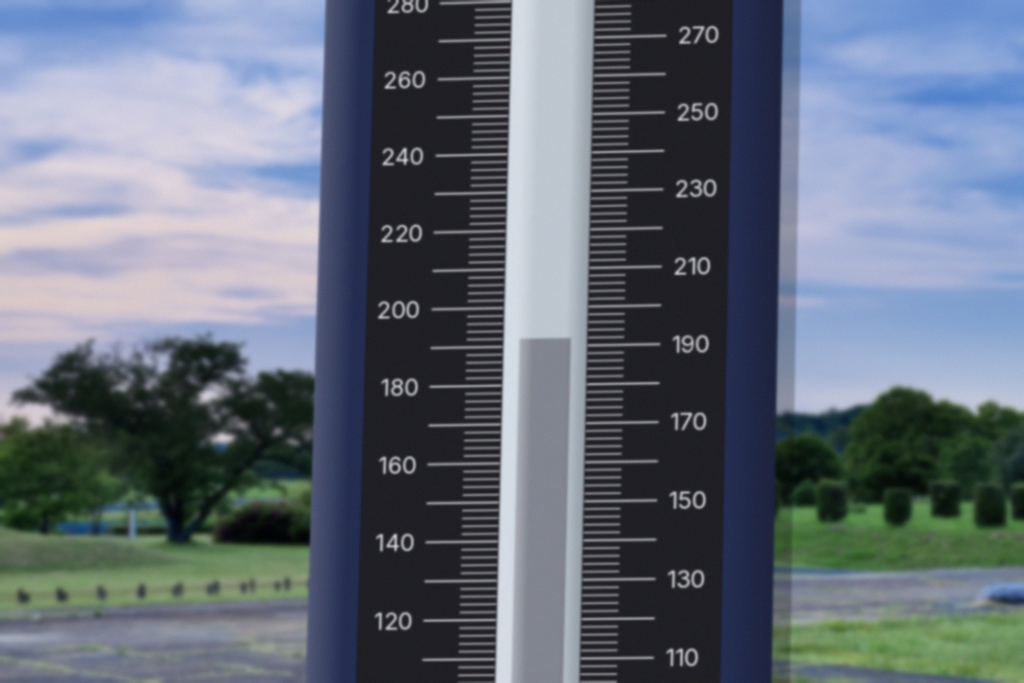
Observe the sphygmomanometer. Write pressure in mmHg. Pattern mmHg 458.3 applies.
mmHg 192
